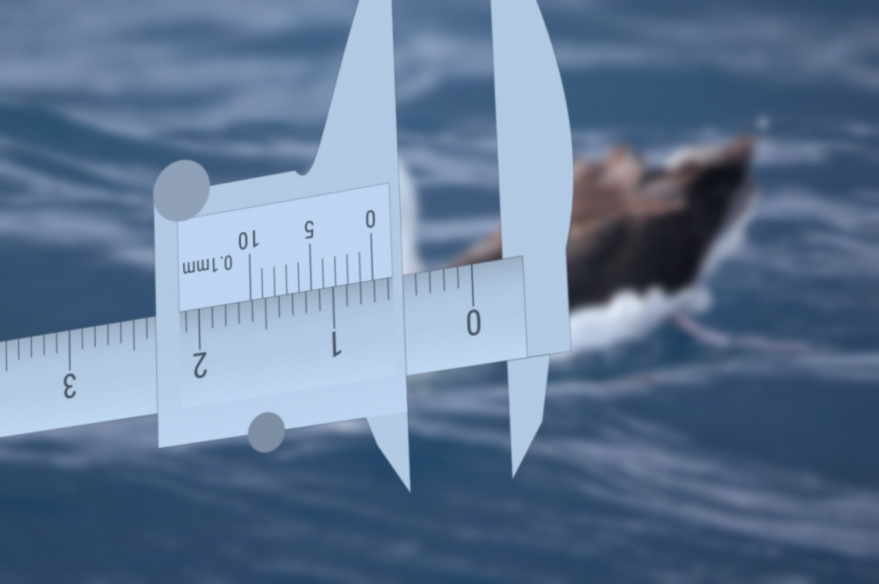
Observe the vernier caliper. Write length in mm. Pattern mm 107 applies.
mm 7.1
